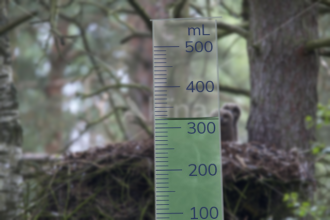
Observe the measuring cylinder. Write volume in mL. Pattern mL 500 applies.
mL 320
